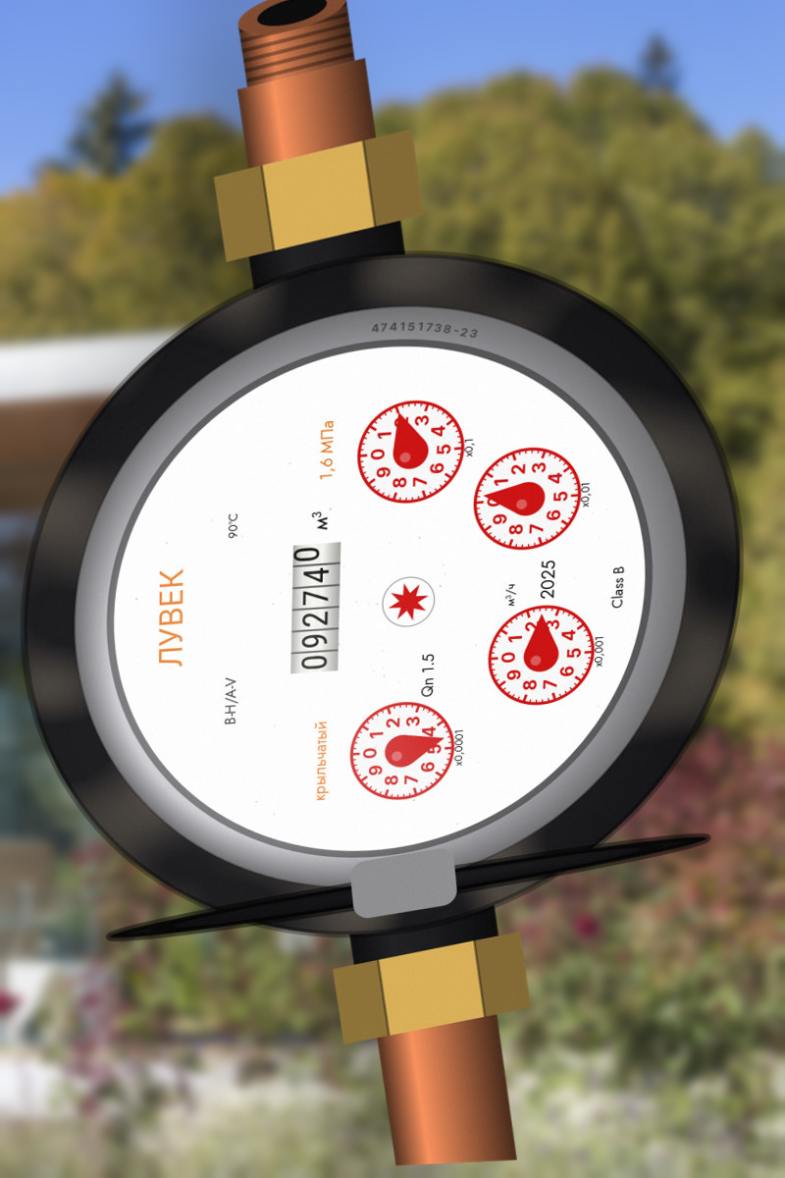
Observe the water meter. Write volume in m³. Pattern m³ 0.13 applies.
m³ 92740.2024
